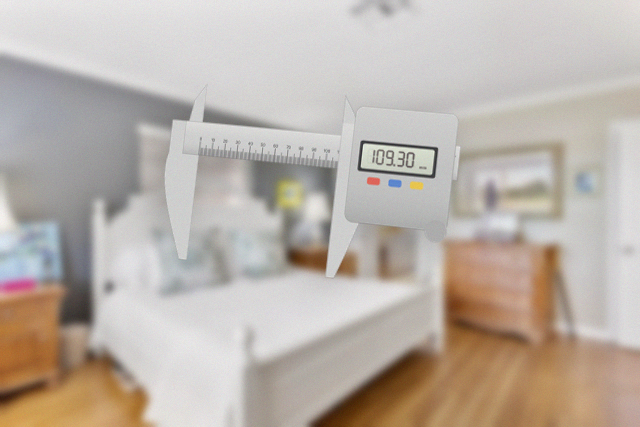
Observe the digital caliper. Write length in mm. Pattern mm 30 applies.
mm 109.30
